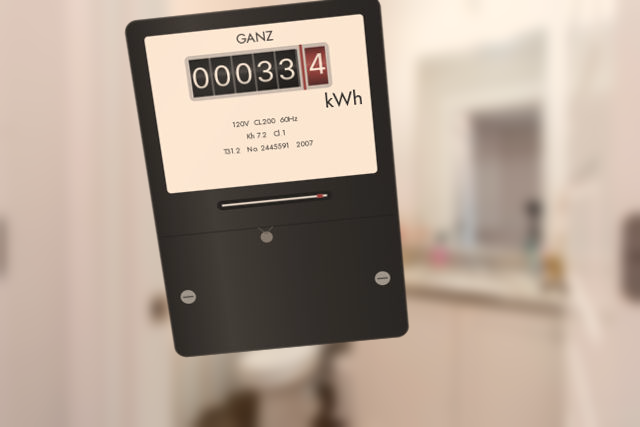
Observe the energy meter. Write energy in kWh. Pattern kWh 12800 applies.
kWh 33.4
